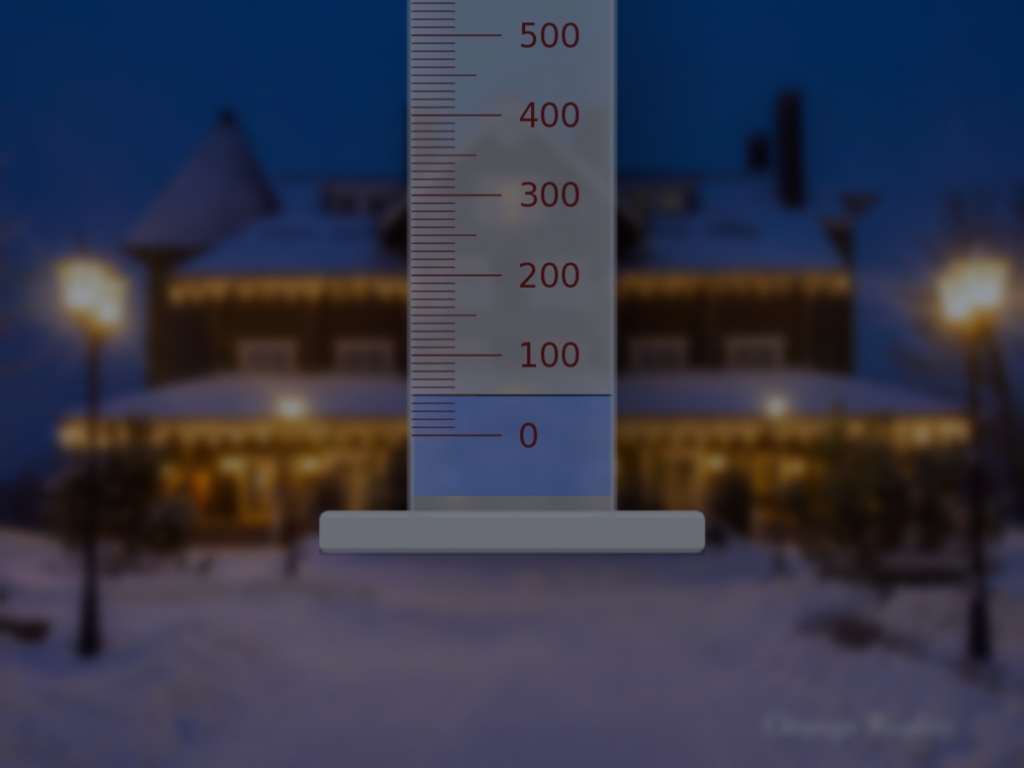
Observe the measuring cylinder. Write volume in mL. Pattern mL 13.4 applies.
mL 50
